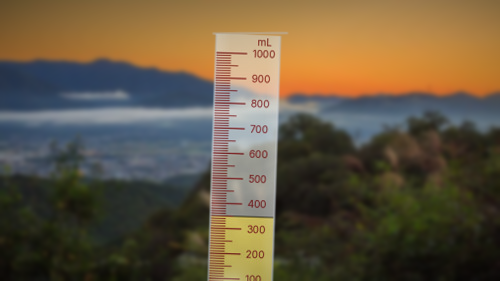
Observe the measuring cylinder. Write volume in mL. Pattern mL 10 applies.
mL 350
